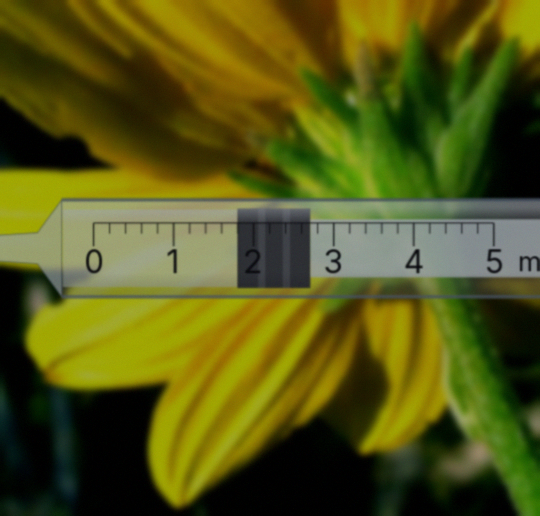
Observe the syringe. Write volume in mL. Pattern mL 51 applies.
mL 1.8
